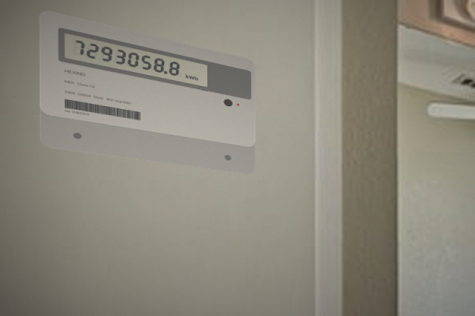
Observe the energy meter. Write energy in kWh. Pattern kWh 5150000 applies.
kWh 7293058.8
